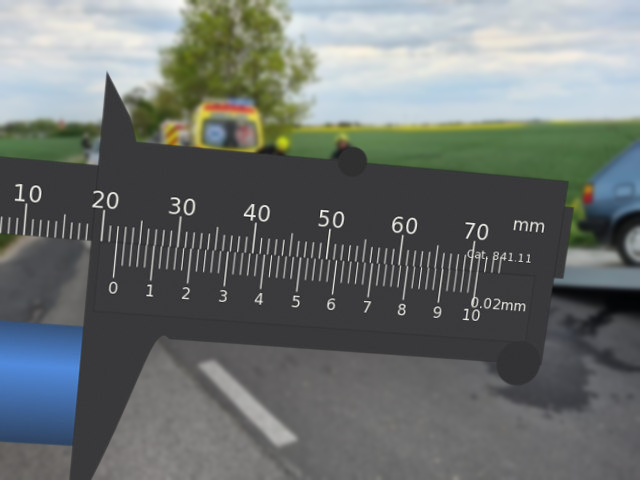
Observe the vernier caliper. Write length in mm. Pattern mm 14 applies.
mm 22.0
